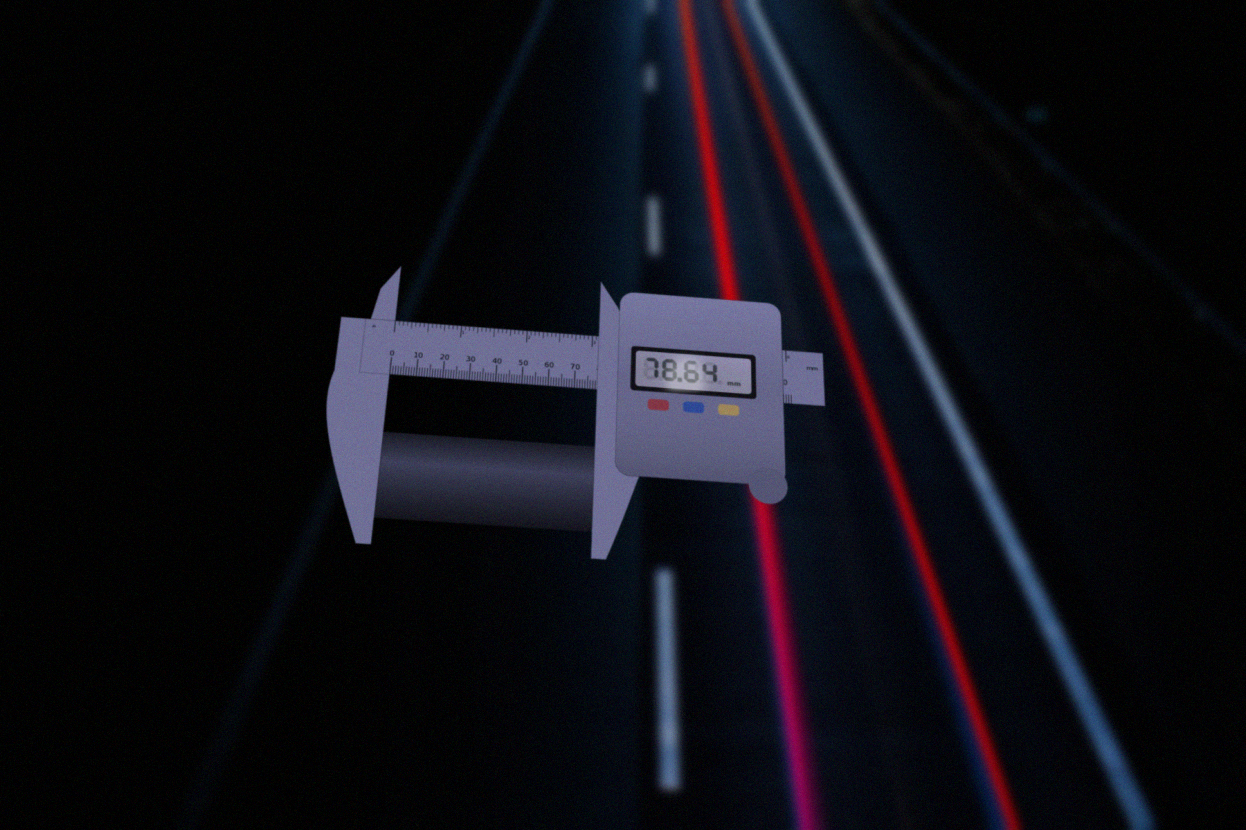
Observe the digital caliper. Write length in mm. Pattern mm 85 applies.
mm 78.64
